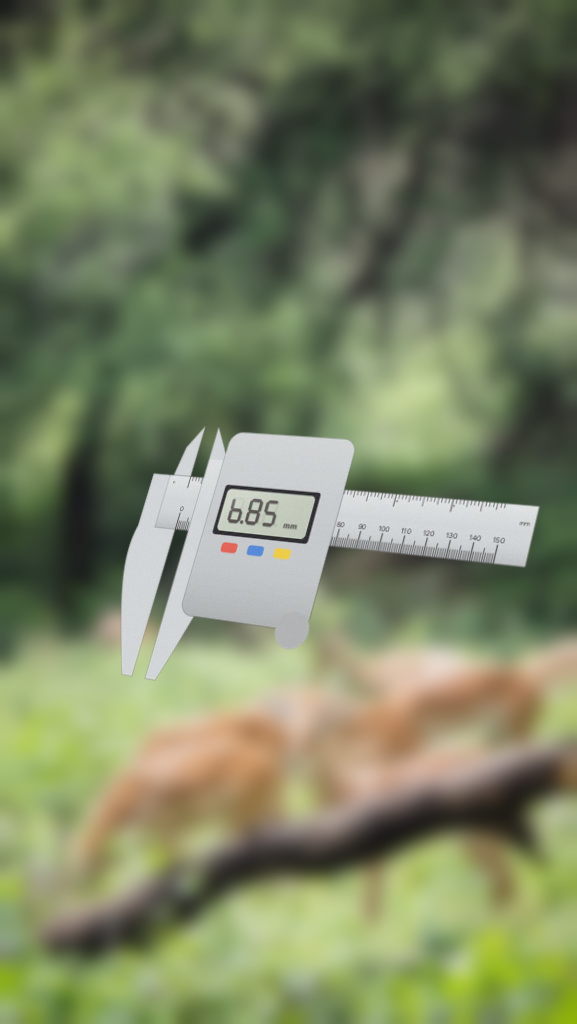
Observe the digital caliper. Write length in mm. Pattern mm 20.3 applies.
mm 6.85
